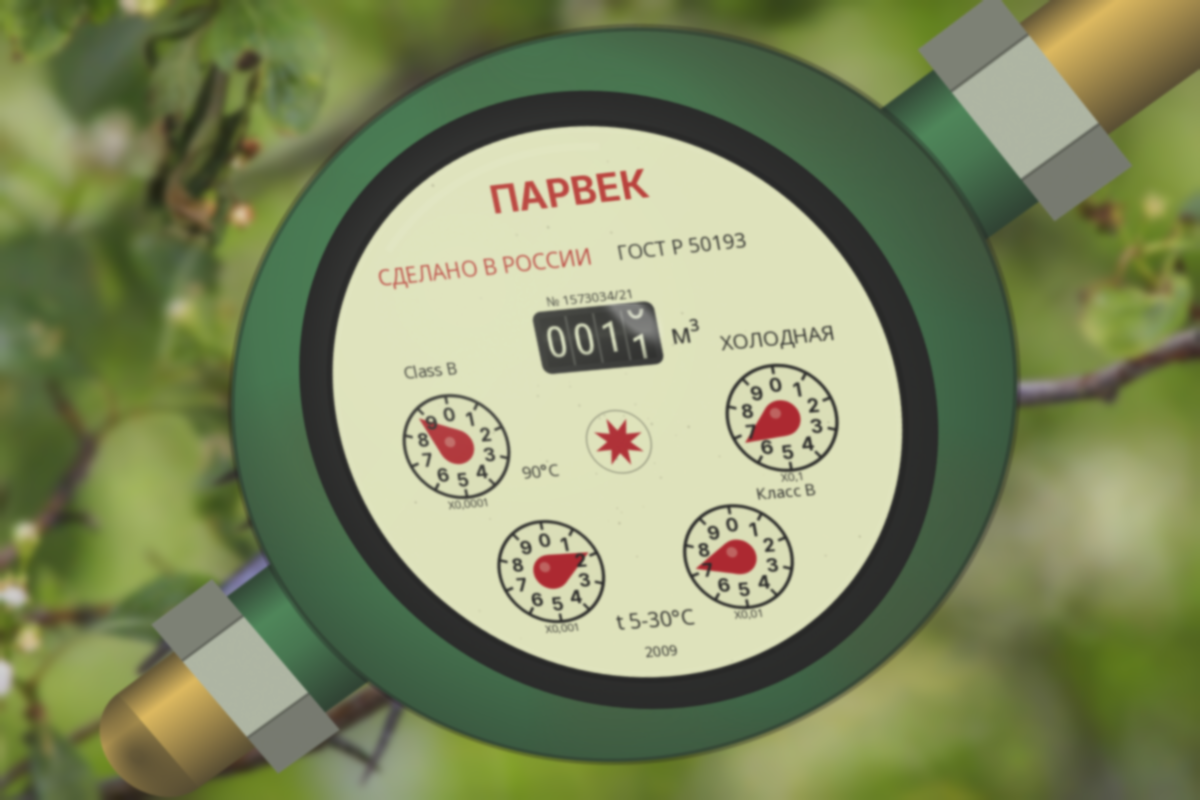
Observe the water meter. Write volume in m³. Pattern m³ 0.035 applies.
m³ 10.6718
